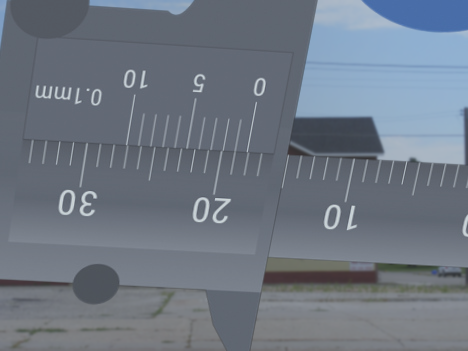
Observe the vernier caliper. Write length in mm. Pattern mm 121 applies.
mm 18.1
